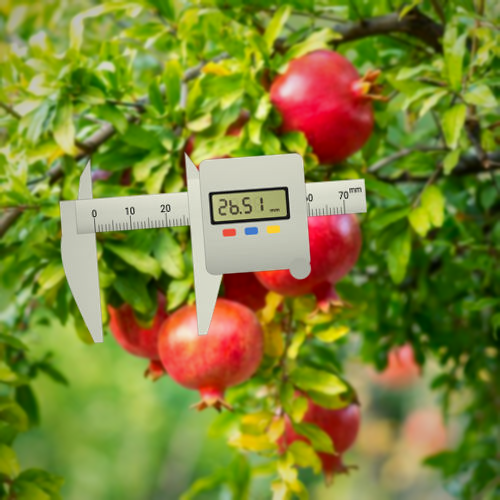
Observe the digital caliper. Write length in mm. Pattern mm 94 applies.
mm 26.51
